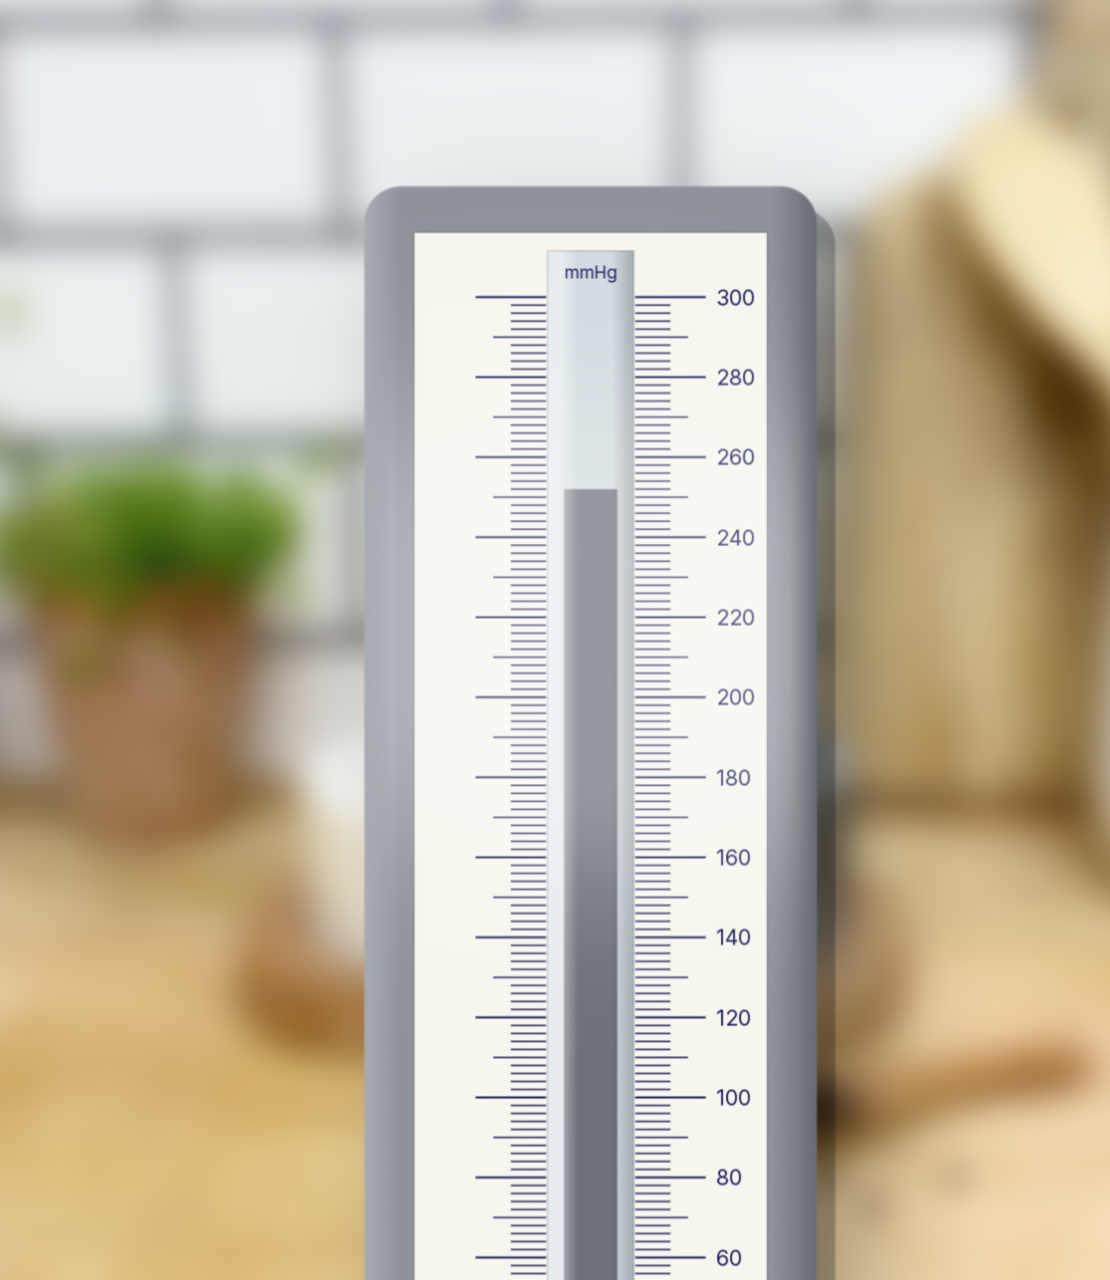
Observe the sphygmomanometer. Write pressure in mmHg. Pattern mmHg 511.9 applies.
mmHg 252
